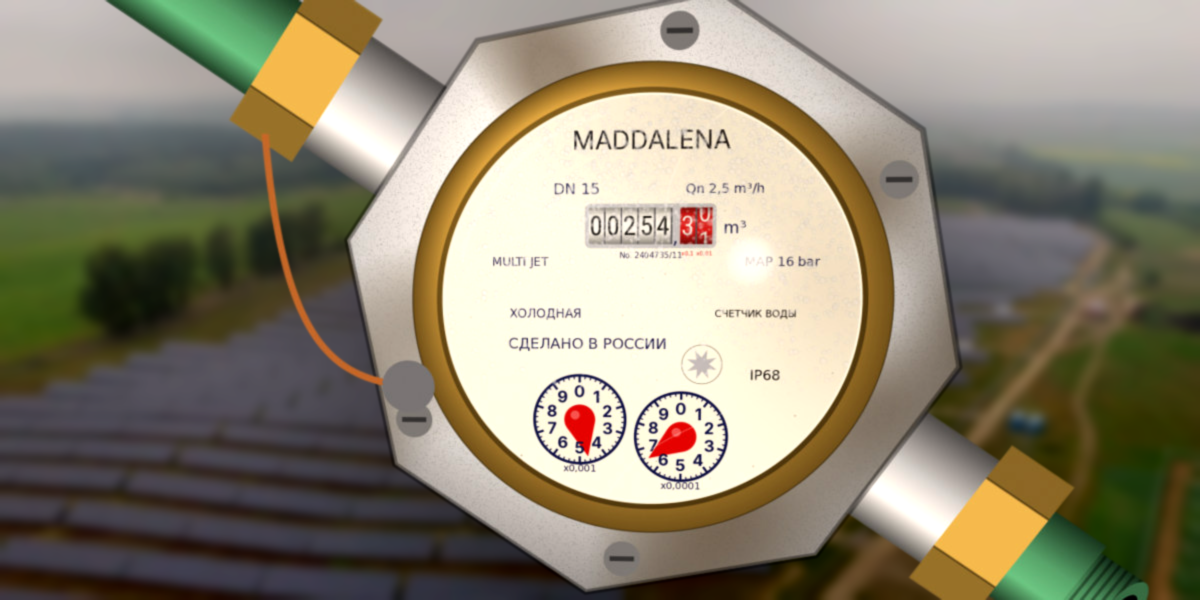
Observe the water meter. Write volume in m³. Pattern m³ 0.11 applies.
m³ 254.3046
